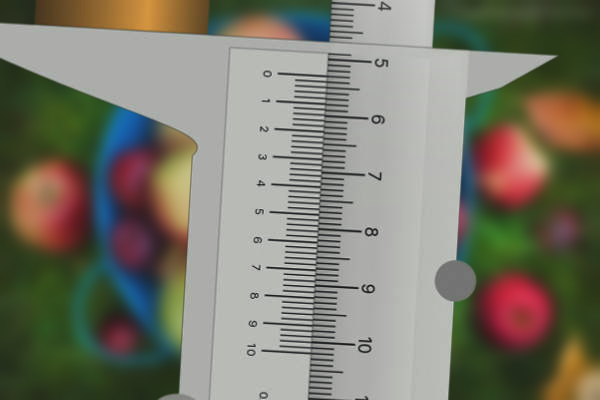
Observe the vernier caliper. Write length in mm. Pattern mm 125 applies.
mm 53.0
